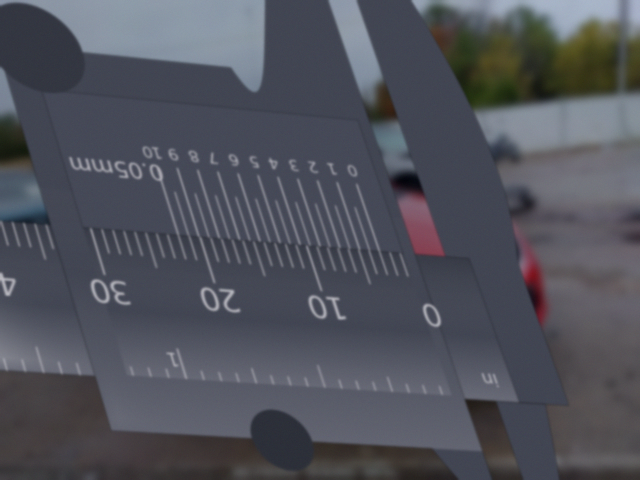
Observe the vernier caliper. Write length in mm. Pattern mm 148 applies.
mm 3.0
